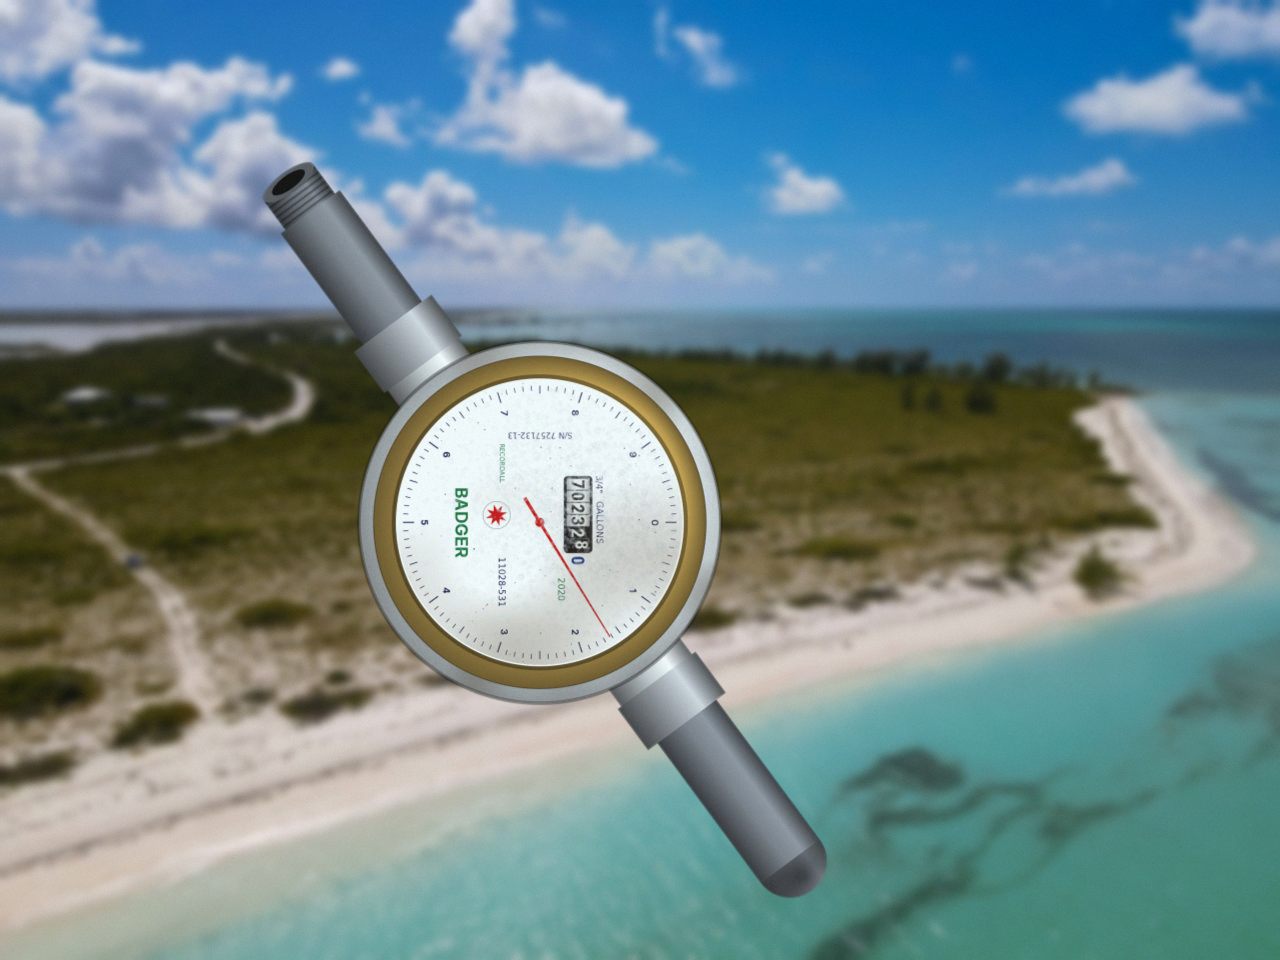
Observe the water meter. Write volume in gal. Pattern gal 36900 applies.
gal 7023281.6
